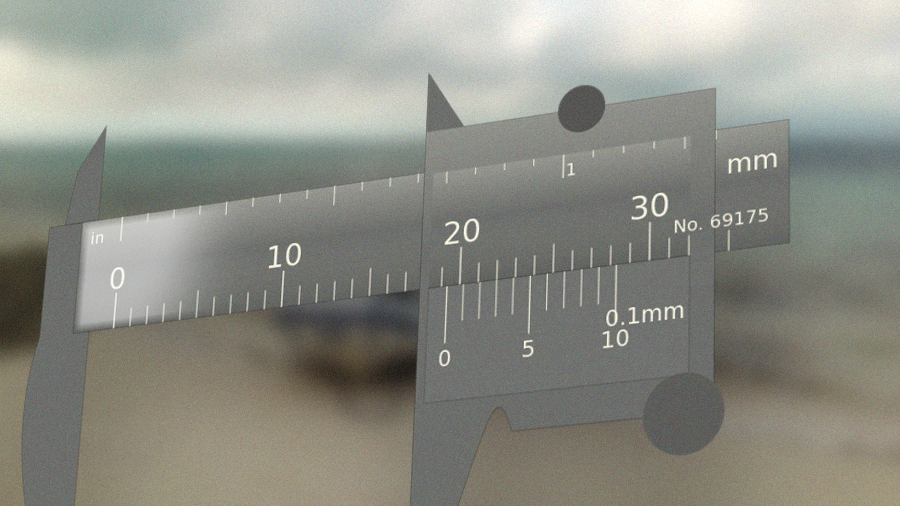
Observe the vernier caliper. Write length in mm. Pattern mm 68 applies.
mm 19.3
